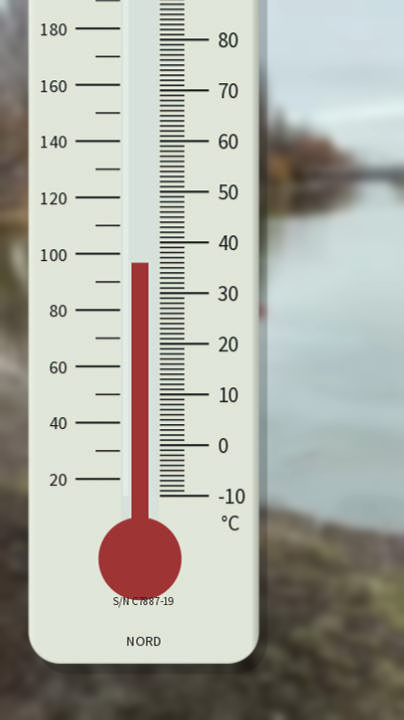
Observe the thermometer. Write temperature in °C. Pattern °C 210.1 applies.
°C 36
